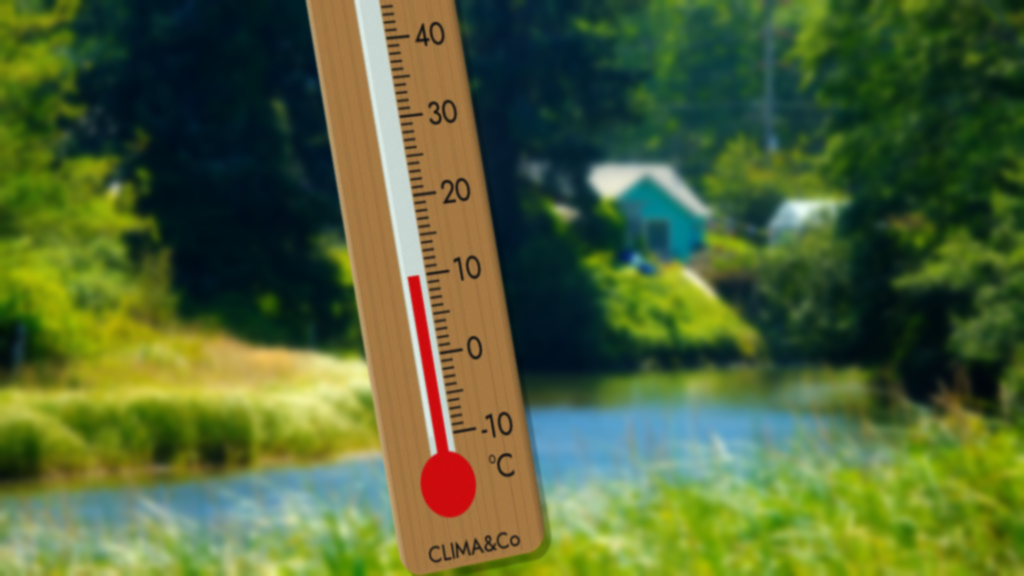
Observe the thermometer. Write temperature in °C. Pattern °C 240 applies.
°C 10
